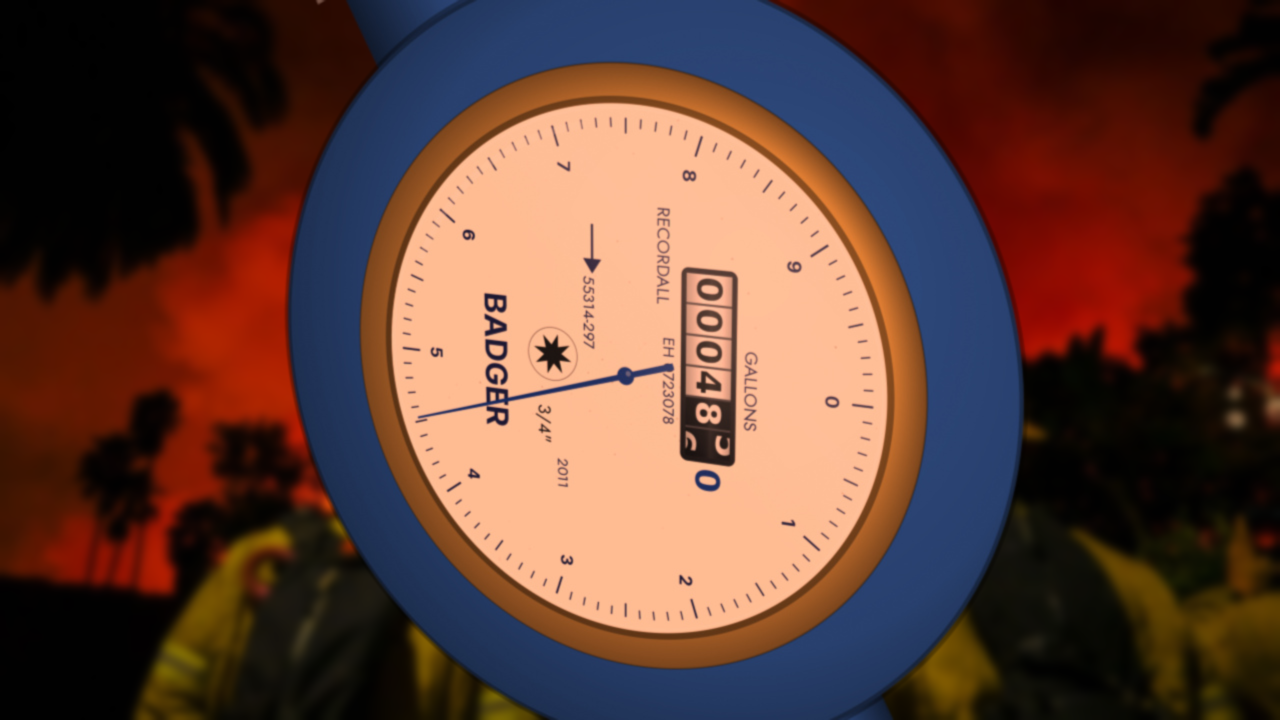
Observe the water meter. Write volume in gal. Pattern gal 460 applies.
gal 4854.5
